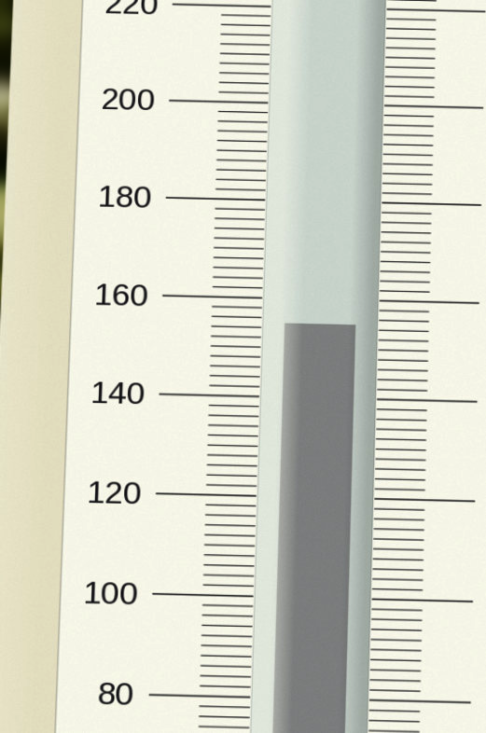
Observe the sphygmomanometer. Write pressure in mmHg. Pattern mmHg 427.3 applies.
mmHg 155
